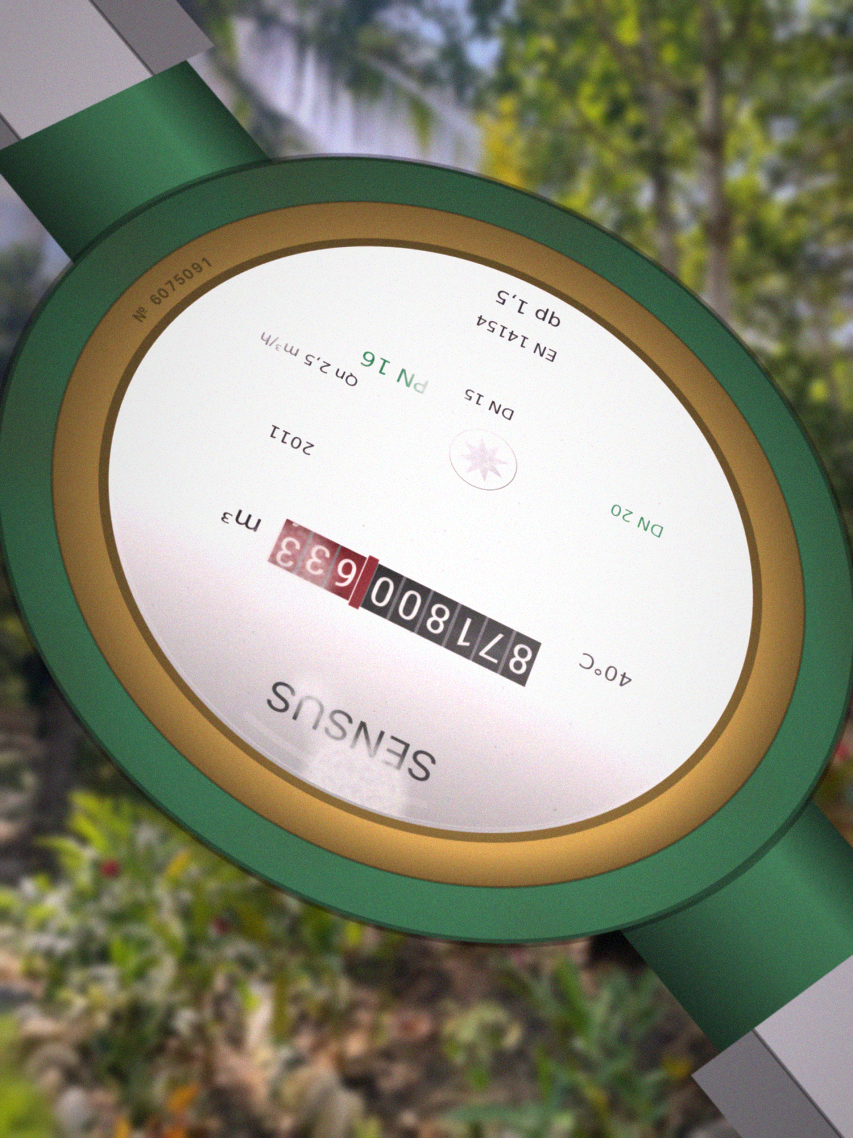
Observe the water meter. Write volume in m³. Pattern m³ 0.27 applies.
m³ 871800.633
